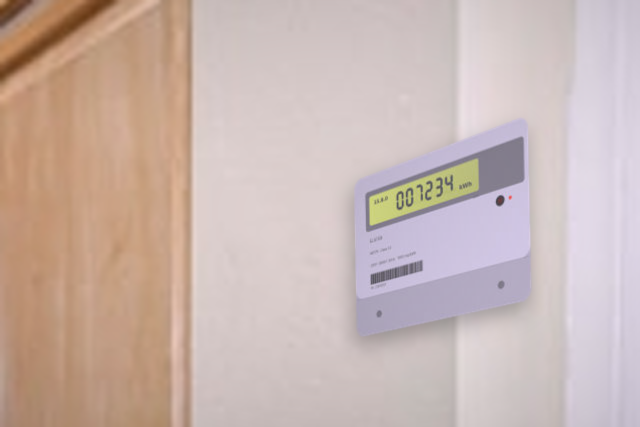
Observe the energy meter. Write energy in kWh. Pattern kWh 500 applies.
kWh 7234
